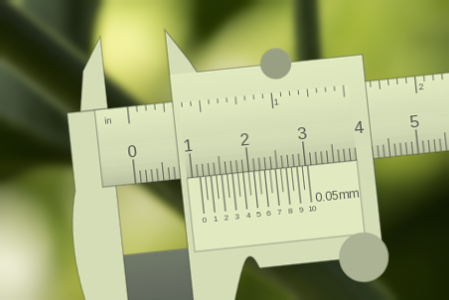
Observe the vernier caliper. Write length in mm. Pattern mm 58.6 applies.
mm 11.4
